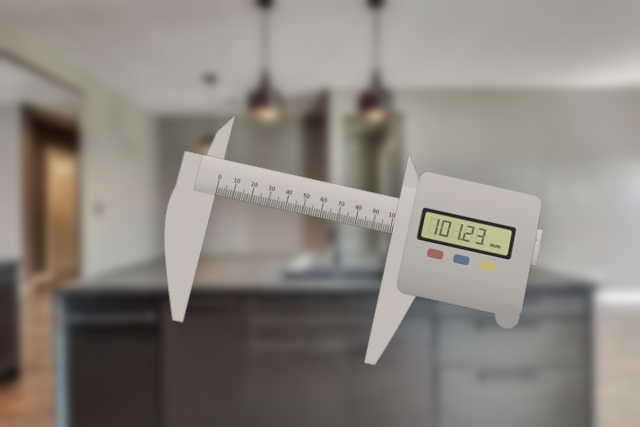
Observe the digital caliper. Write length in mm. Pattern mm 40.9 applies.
mm 101.23
